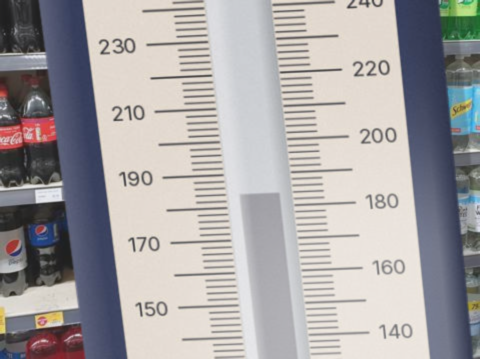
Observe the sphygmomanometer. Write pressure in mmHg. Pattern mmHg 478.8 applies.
mmHg 184
